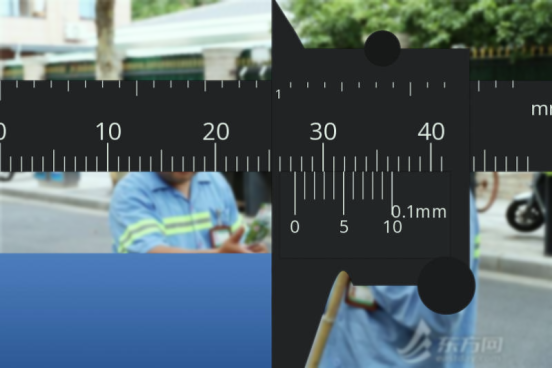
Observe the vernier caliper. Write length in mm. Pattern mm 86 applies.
mm 27.4
